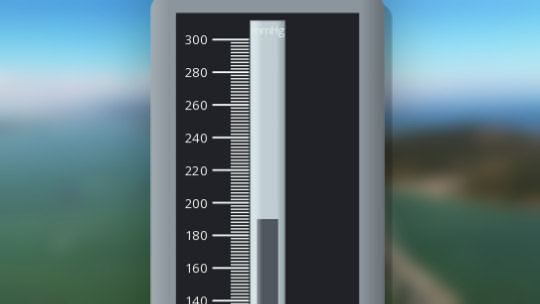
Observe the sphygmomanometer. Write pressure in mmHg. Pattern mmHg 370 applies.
mmHg 190
